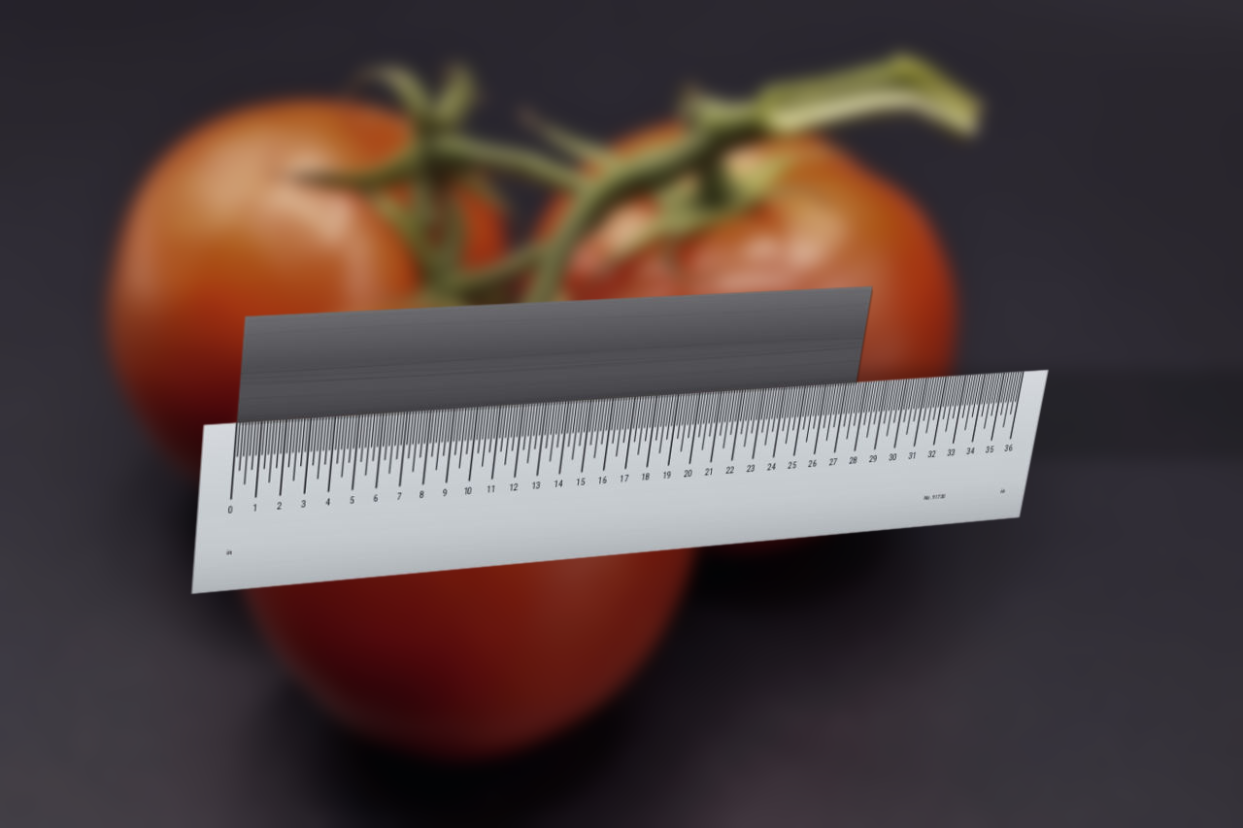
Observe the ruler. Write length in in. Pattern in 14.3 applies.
in 27.5
